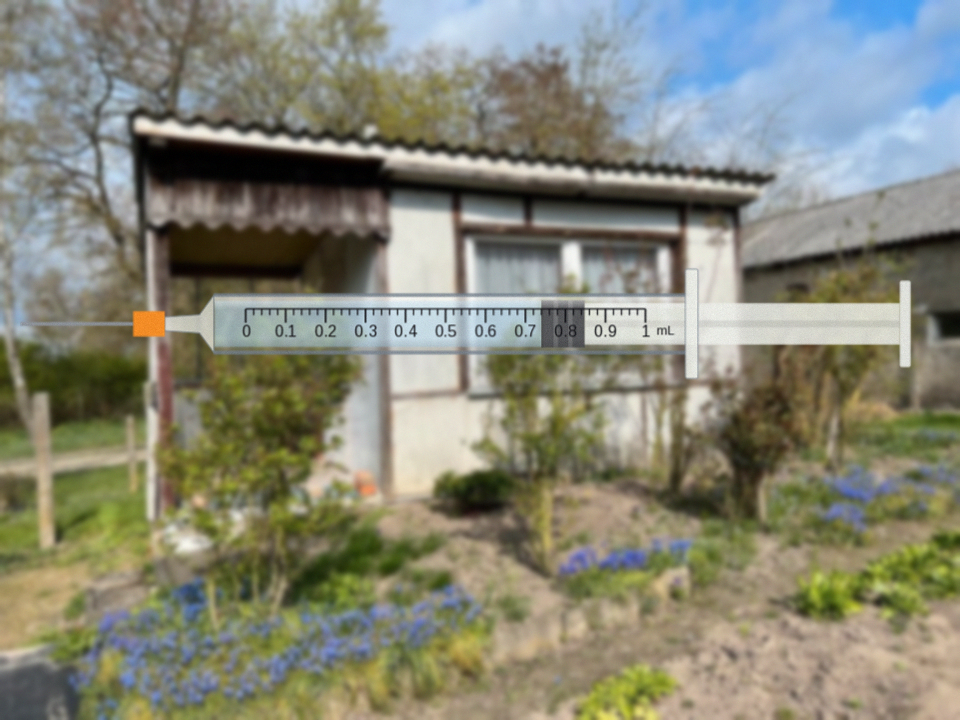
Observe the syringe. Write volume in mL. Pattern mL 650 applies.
mL 0.74
